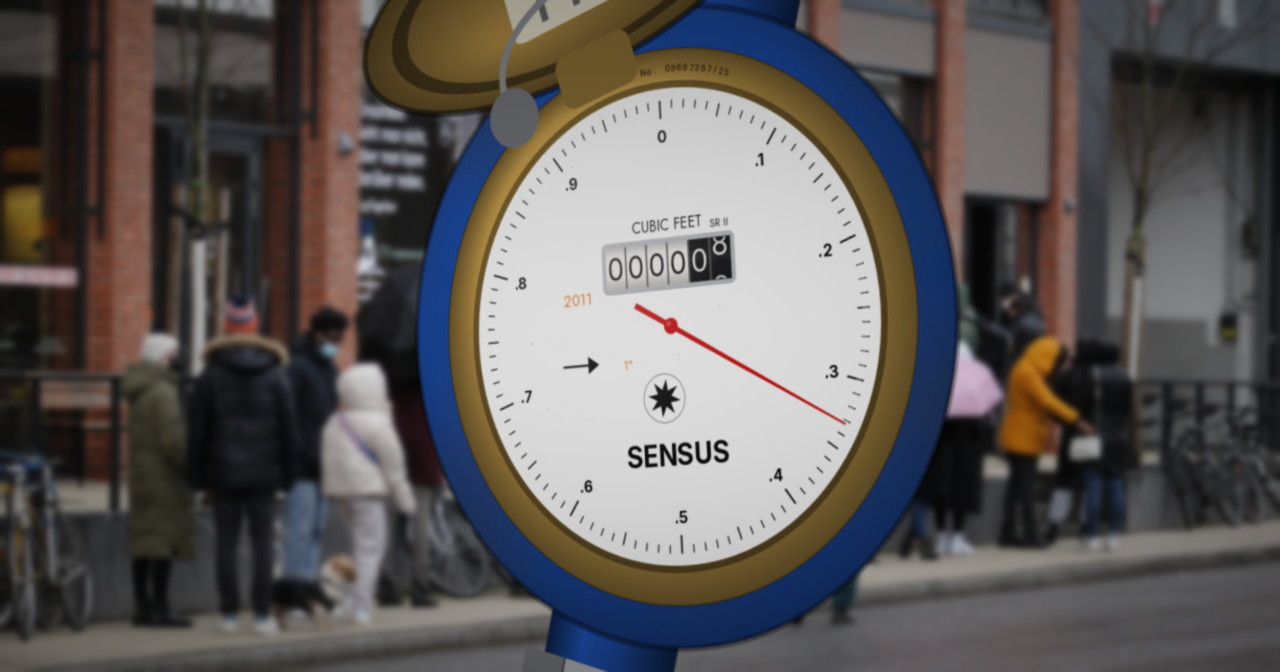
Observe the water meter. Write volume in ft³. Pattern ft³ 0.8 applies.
ft³ 8.33
